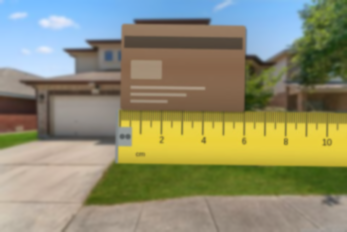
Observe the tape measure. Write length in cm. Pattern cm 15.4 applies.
cm 6
